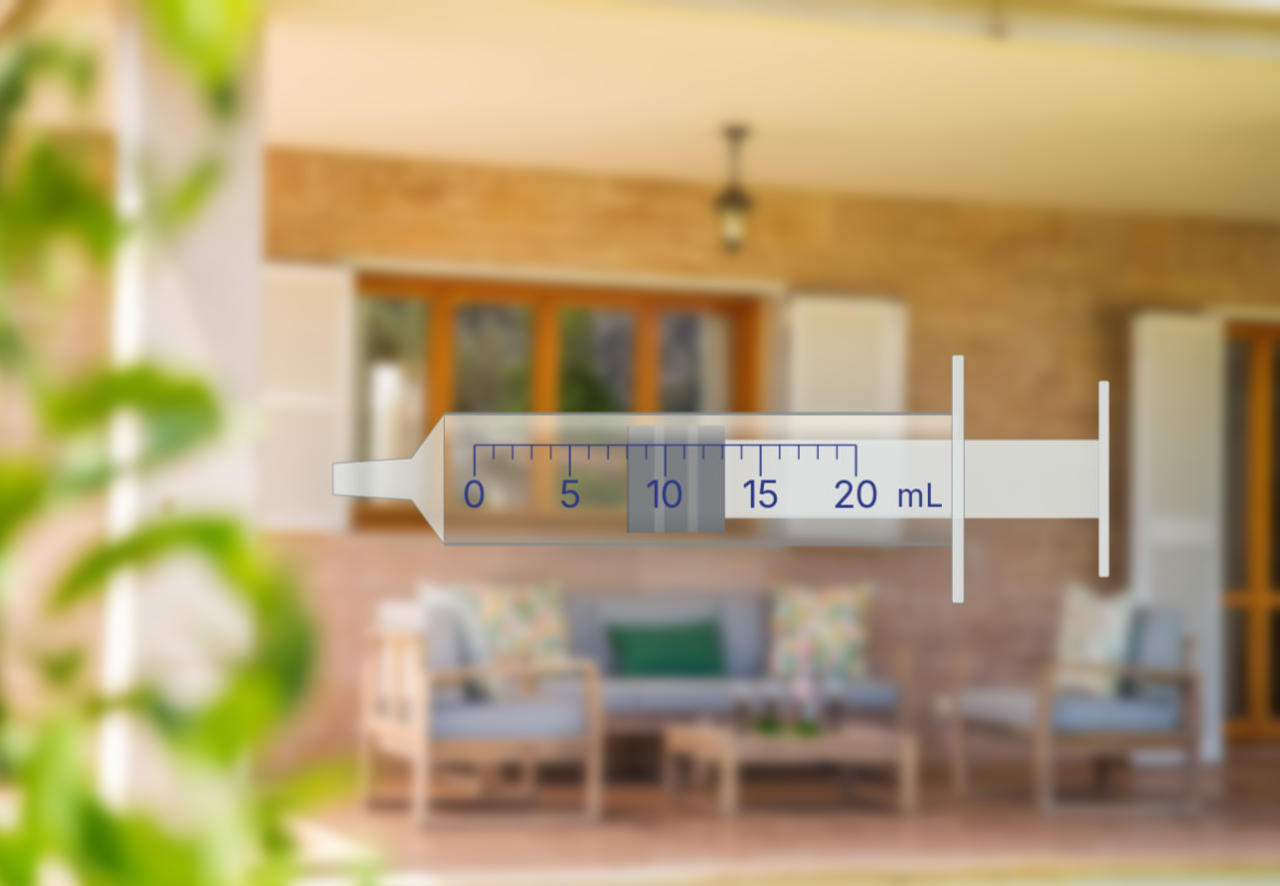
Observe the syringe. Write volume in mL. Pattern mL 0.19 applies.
mL 8
